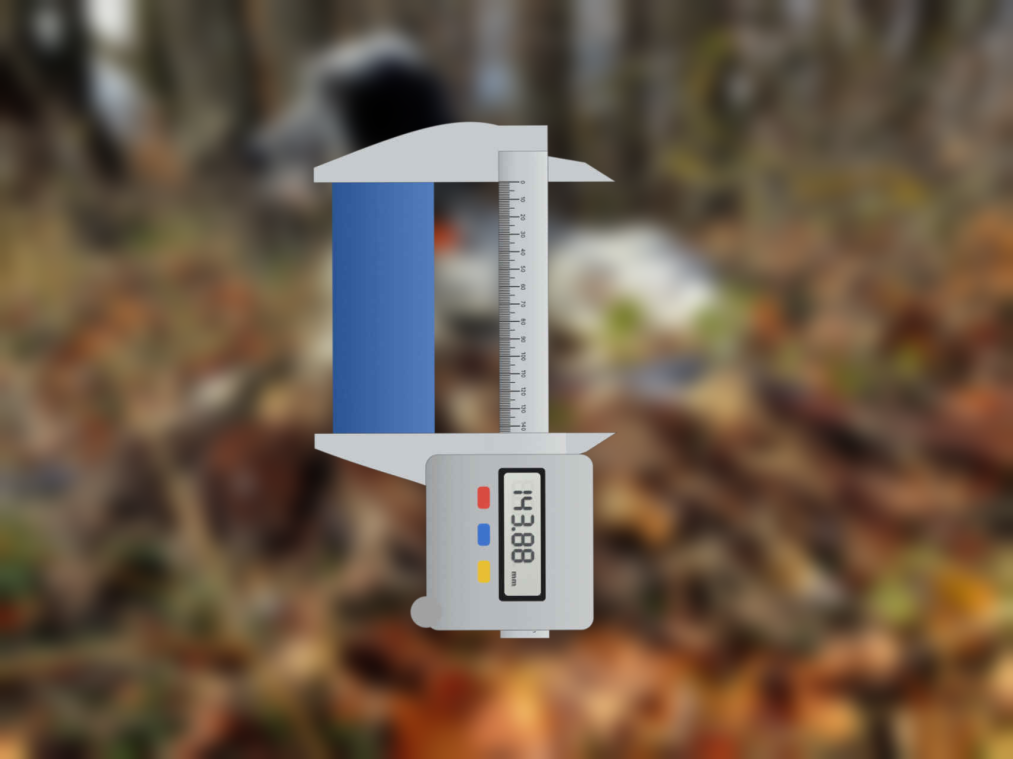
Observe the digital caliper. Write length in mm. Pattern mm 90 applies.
mm 143.88
